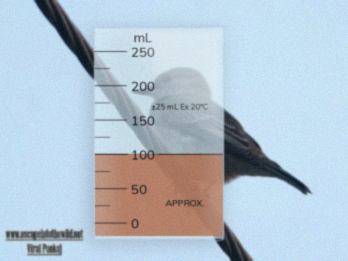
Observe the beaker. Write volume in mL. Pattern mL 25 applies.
mL 100
